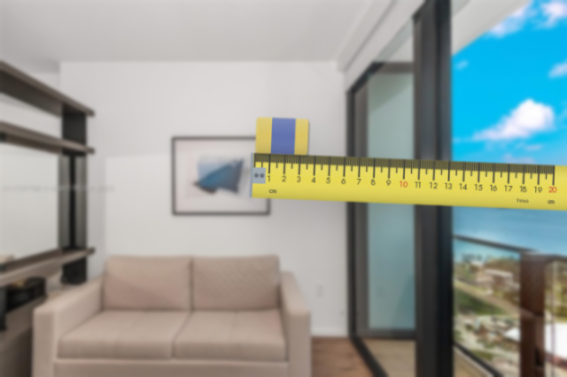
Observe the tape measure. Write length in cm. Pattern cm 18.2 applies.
cm 3.5
